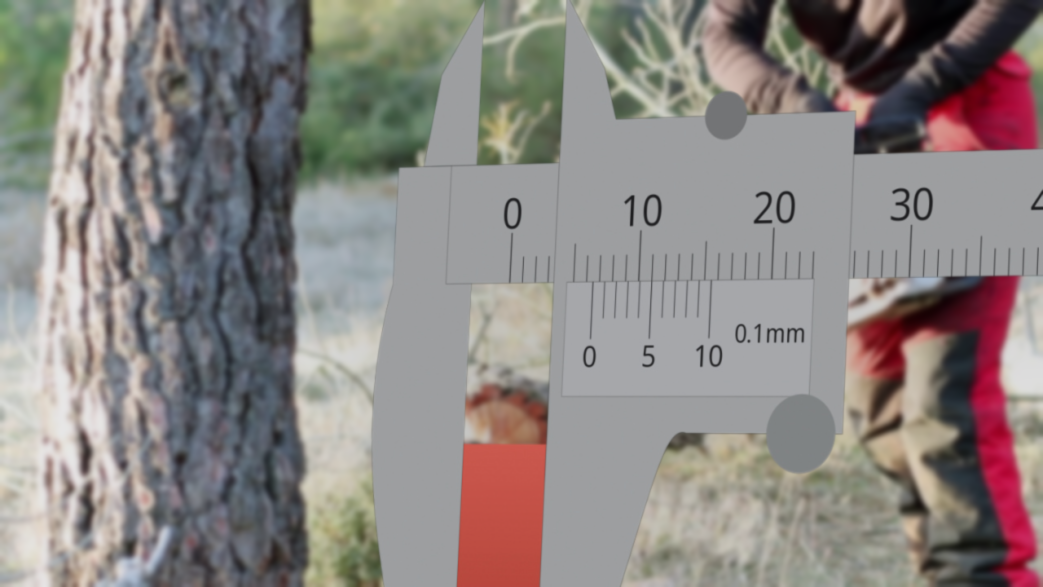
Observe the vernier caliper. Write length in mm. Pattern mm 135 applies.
mm 6.5
